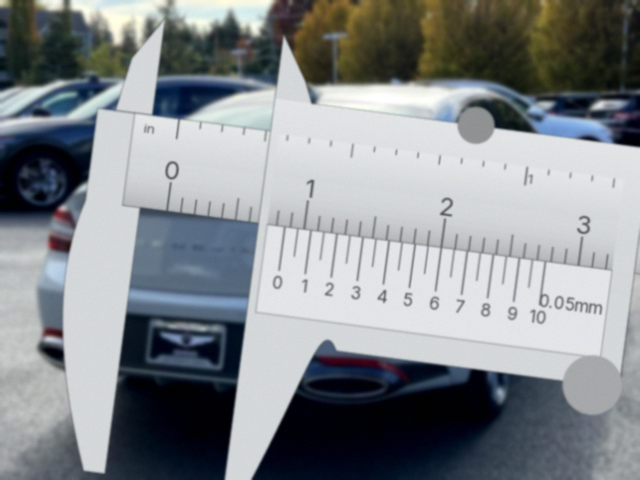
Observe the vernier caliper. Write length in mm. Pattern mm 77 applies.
mm 8.6
